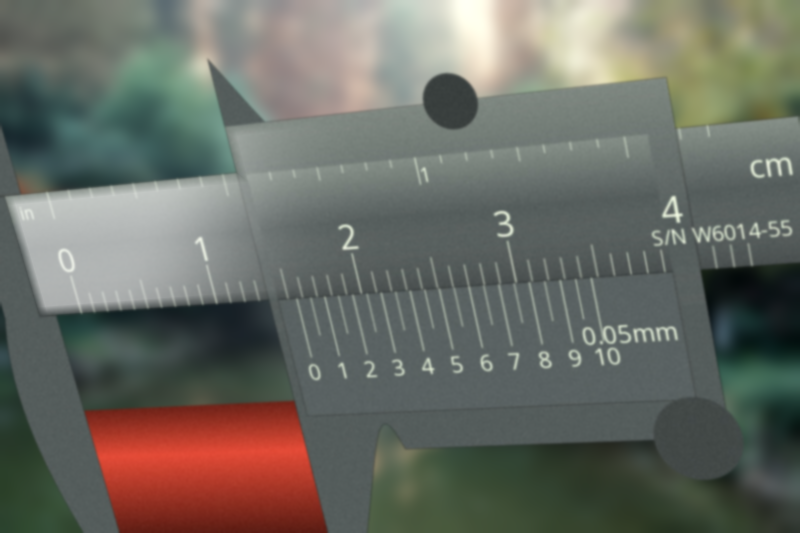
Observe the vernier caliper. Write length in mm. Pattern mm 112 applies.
mm 15.6
